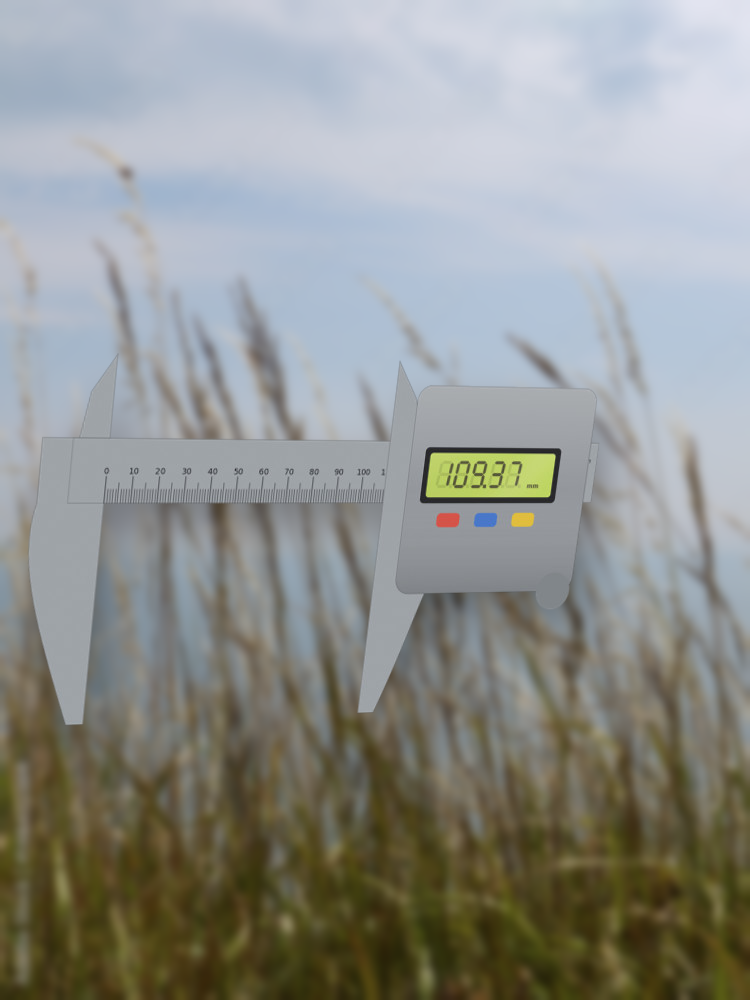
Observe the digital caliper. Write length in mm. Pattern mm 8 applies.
mm 109.37
